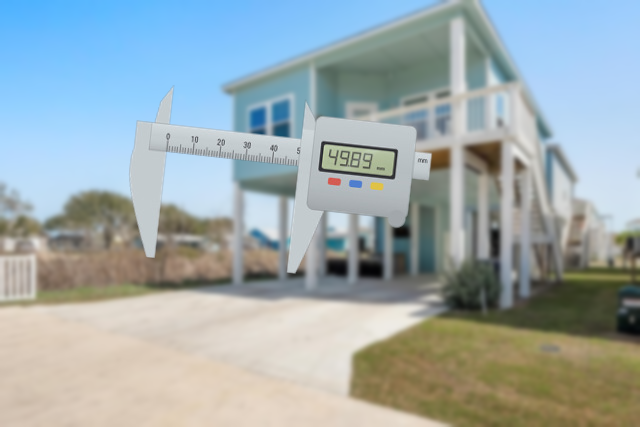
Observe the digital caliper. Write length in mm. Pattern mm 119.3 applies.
mm 49.89
